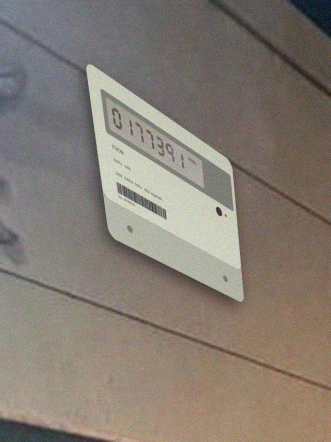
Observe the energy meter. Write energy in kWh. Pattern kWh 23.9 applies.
kWh 177391
